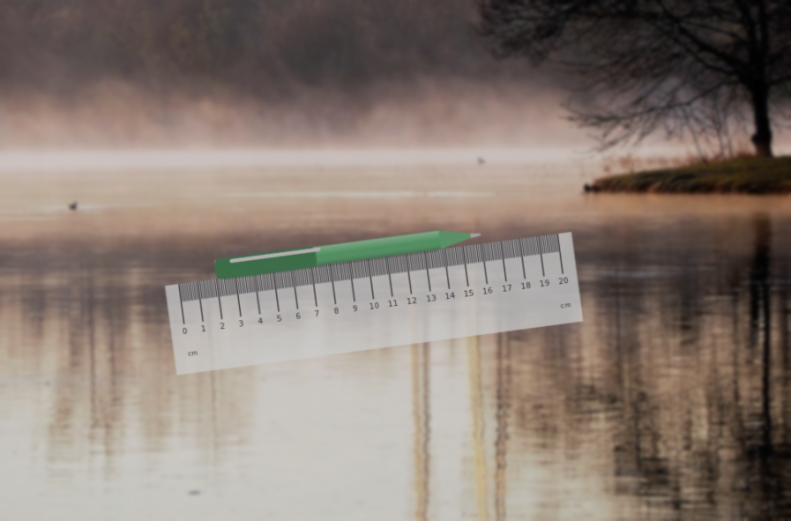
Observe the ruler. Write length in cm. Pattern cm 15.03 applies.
cm 14
